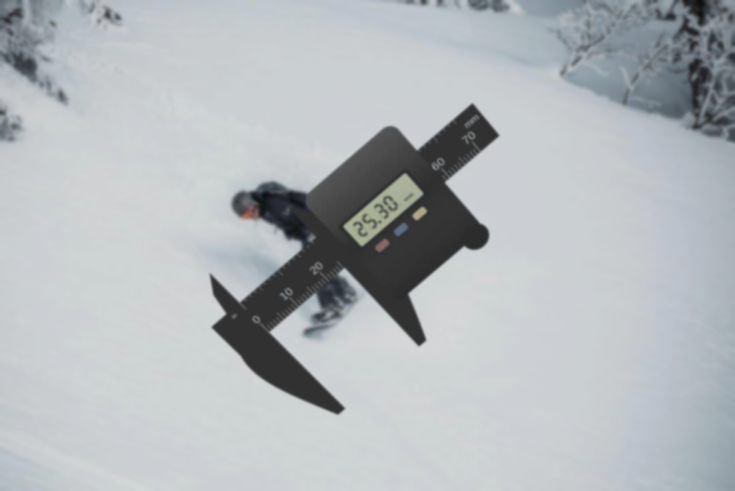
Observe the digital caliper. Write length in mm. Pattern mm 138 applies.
mm 25.30
